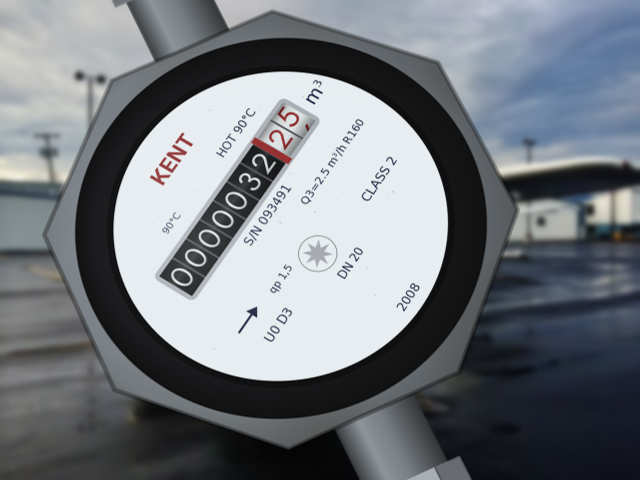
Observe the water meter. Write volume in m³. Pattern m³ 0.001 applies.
m³ 32.25
